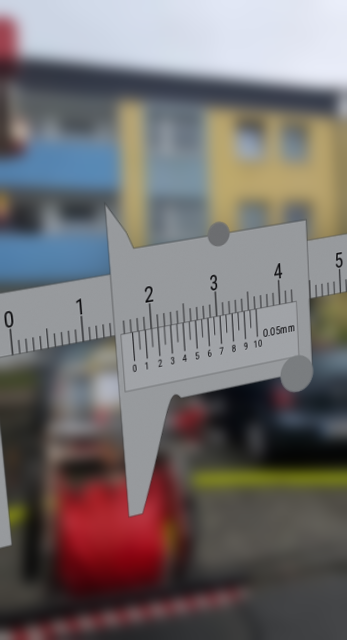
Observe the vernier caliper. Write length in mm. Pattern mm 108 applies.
mm 17.2
